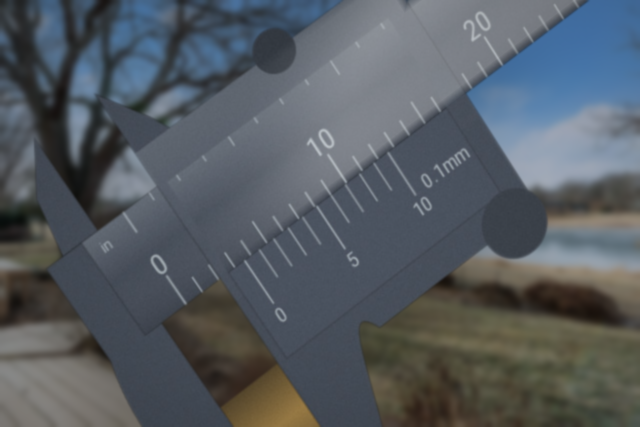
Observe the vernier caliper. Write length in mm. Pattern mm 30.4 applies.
mm 3.6
